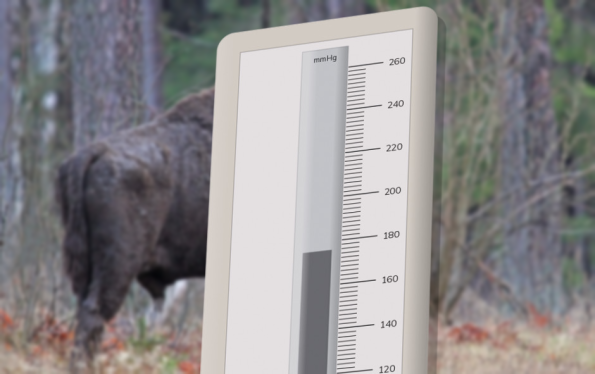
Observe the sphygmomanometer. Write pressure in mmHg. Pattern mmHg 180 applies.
mmHg 176
